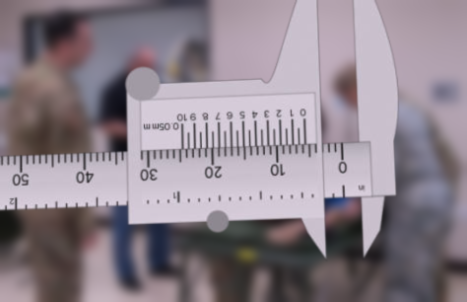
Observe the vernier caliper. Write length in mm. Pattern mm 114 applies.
mm 5.6
